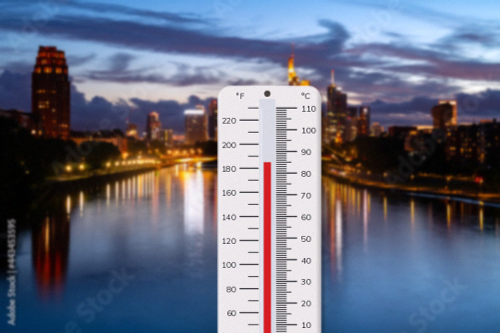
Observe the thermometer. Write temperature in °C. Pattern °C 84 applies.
°C 85
